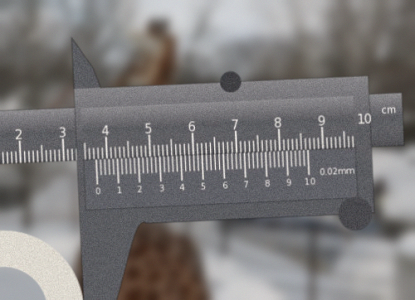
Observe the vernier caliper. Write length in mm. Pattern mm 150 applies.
mm 37.5
